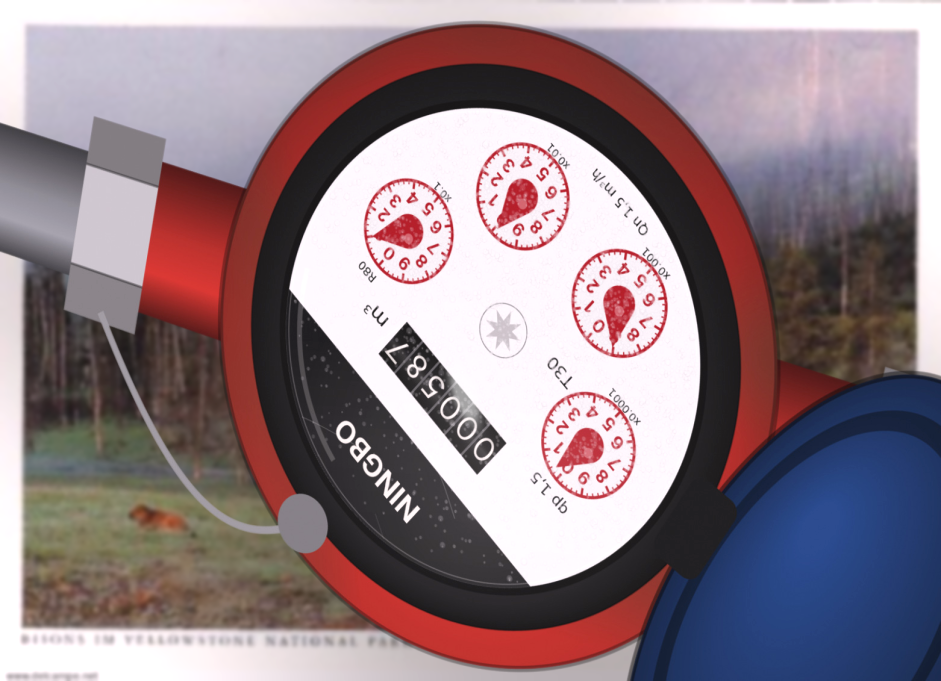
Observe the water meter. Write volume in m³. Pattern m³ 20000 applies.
m³ 587.0990
